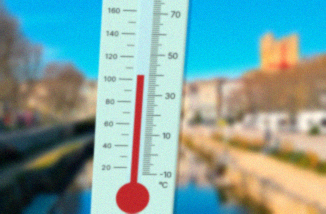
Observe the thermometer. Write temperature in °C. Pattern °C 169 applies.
°C 40
